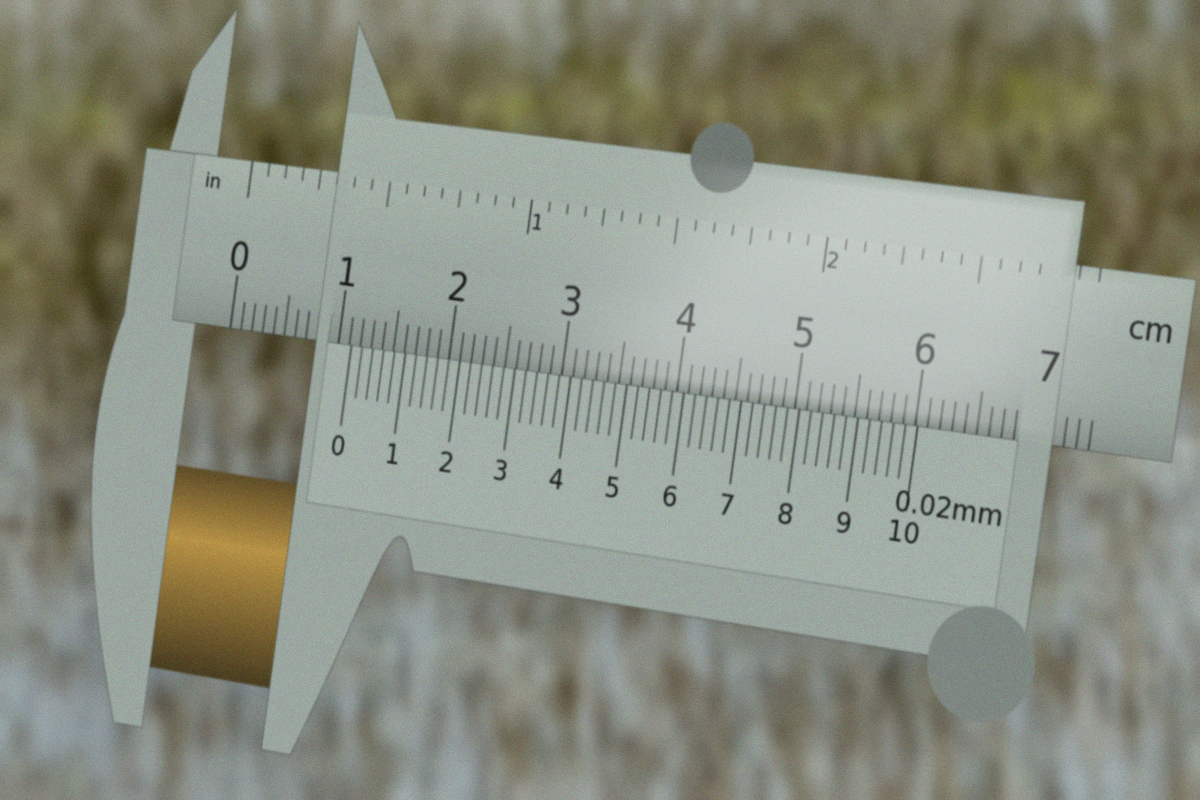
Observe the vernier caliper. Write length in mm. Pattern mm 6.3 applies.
mm 11.2
